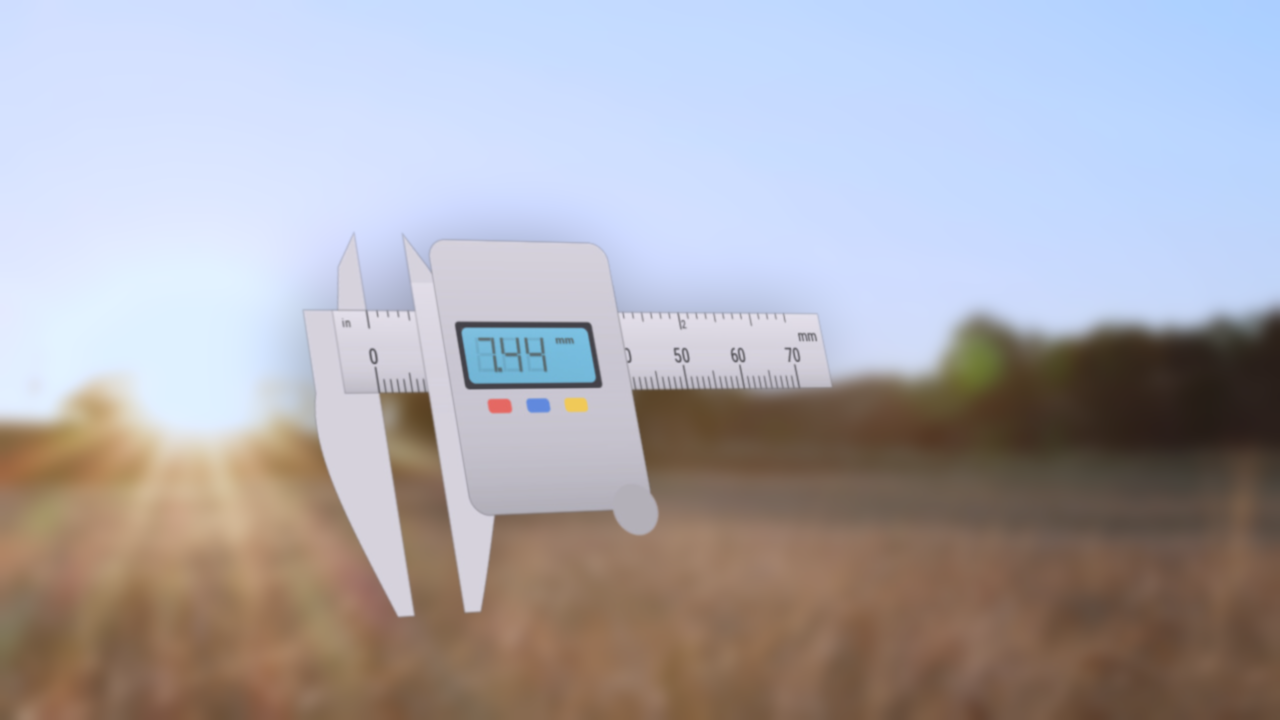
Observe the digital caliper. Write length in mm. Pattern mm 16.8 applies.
mm 7.44
